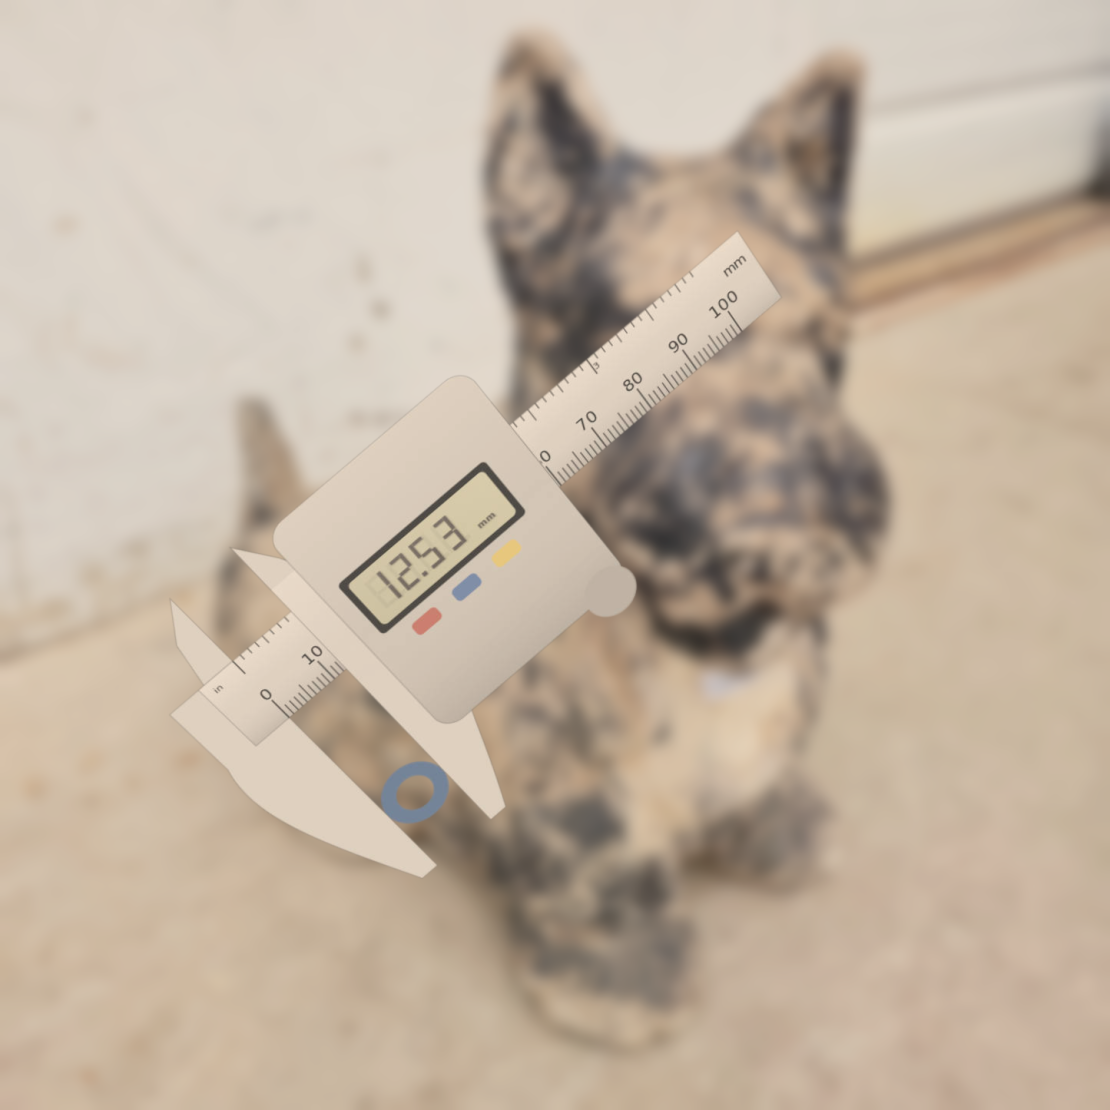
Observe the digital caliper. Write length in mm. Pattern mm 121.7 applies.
mm 12.53
